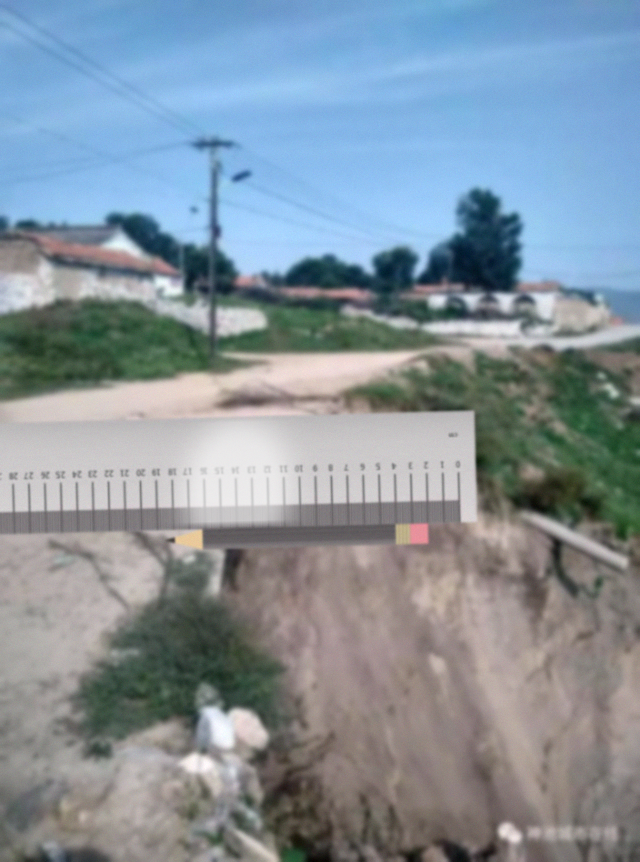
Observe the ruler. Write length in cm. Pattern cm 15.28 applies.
cm 16.5
